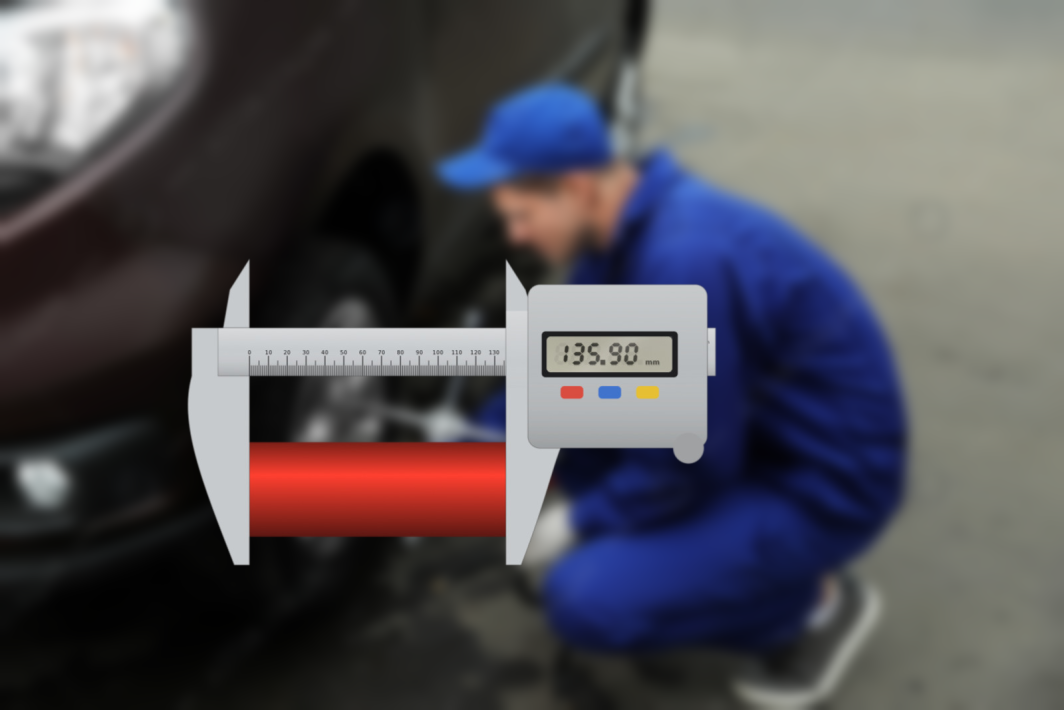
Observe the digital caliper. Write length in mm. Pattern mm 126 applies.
mm 135.90
